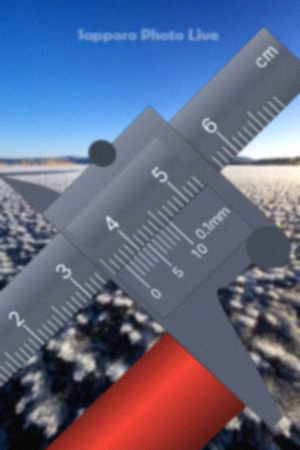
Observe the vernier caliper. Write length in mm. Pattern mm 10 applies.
mm 37.0
